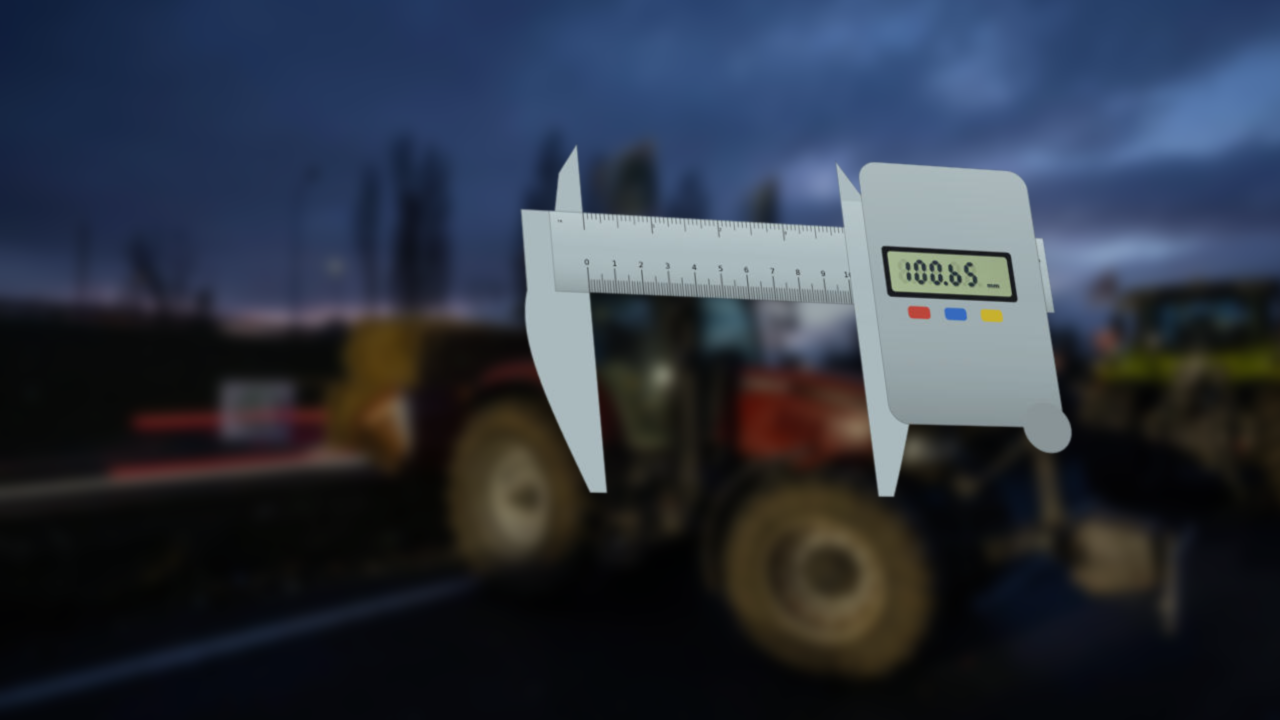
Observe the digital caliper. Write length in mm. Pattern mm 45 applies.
mm 100.65
